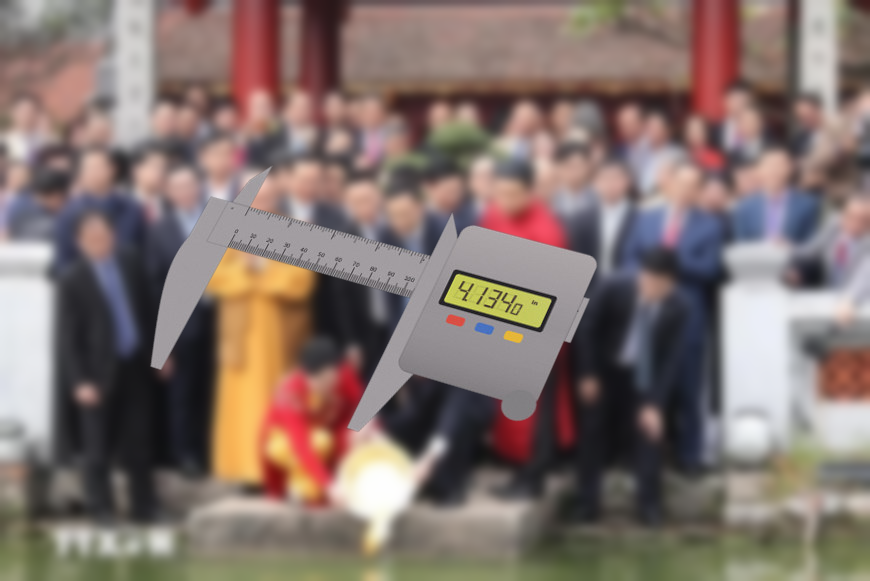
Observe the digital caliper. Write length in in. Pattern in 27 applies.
in 4.1340
